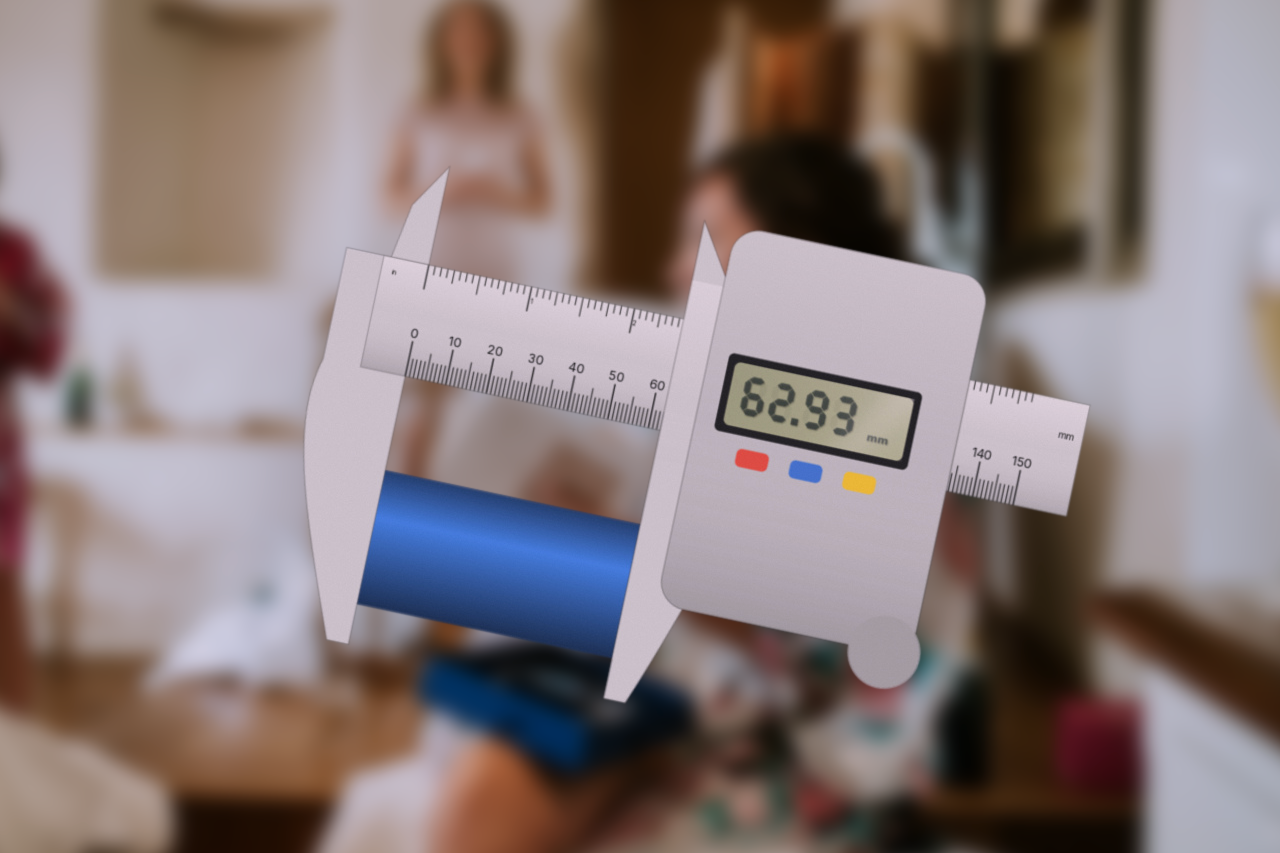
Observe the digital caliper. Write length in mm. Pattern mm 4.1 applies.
mm 62.93
